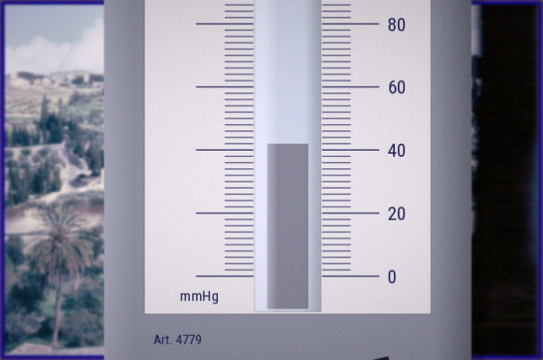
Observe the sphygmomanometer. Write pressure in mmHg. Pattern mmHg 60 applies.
mmHg 42
